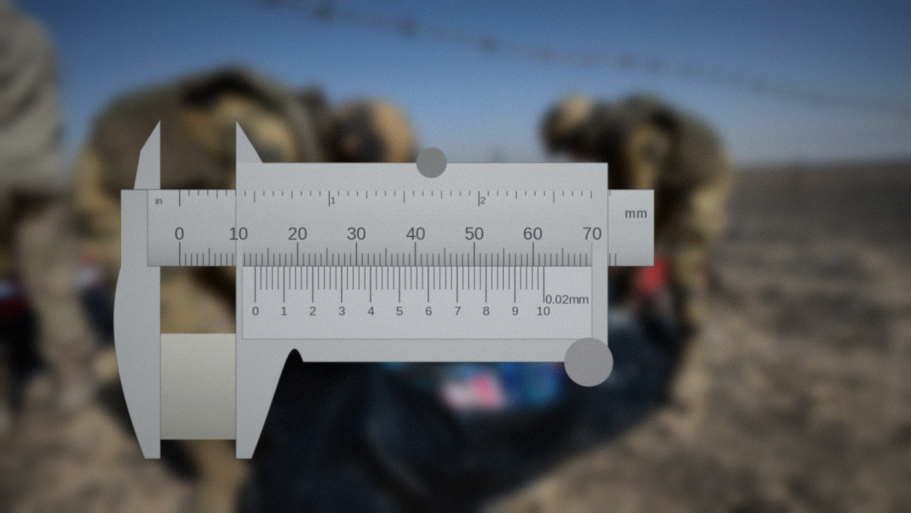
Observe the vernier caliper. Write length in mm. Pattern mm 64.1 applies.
mm 12.8
